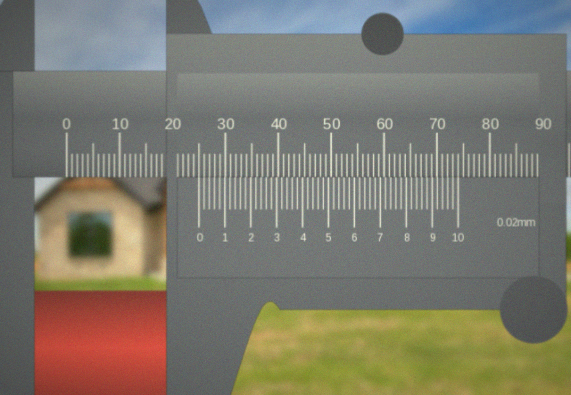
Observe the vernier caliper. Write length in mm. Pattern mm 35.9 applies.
mm 25.0
